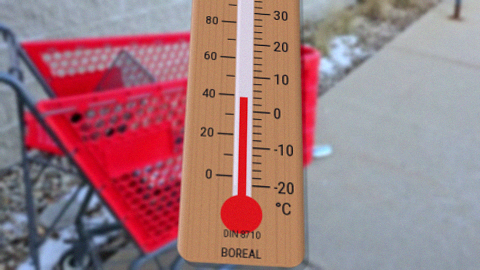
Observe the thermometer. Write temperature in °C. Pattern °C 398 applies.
°C 4
